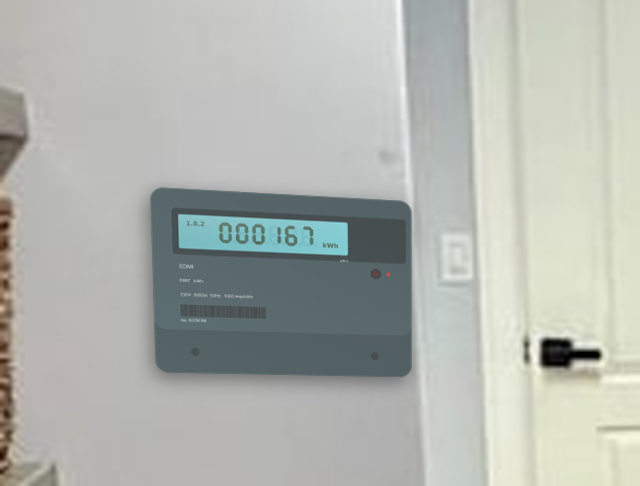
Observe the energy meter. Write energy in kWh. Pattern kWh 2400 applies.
kWh 167
